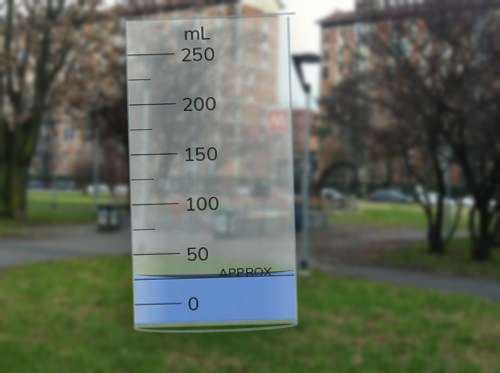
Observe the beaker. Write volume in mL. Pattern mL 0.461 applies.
mL 25
